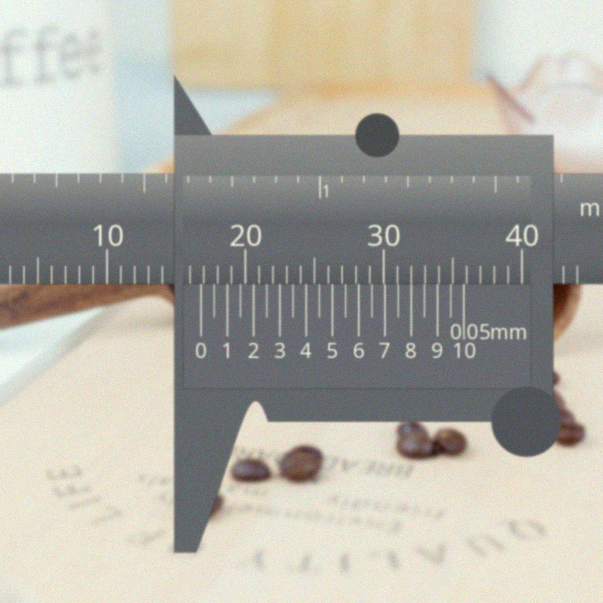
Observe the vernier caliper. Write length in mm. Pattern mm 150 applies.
mm 16.8
